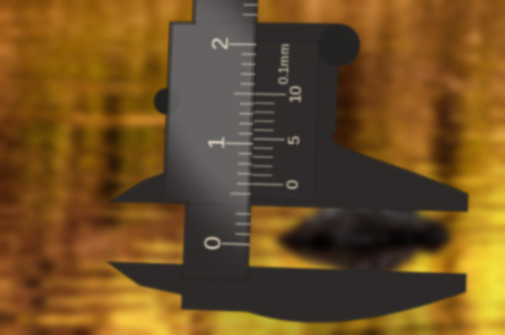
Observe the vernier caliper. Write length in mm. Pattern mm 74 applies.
mm 6.0
